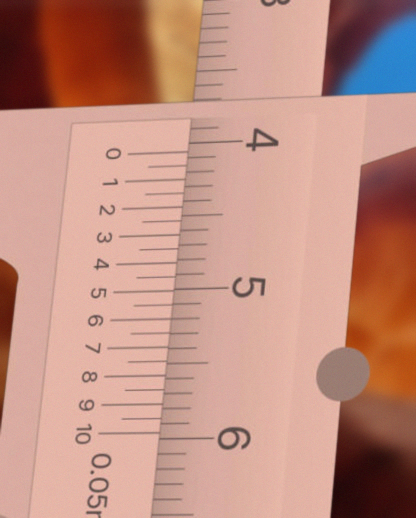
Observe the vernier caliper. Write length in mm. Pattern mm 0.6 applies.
mm 40.6
